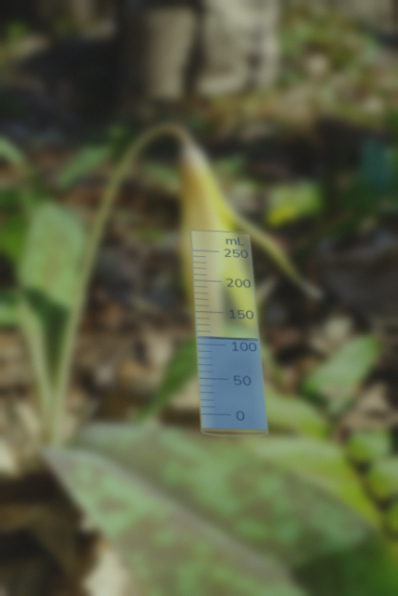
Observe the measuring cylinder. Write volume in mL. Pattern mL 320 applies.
mL 110
